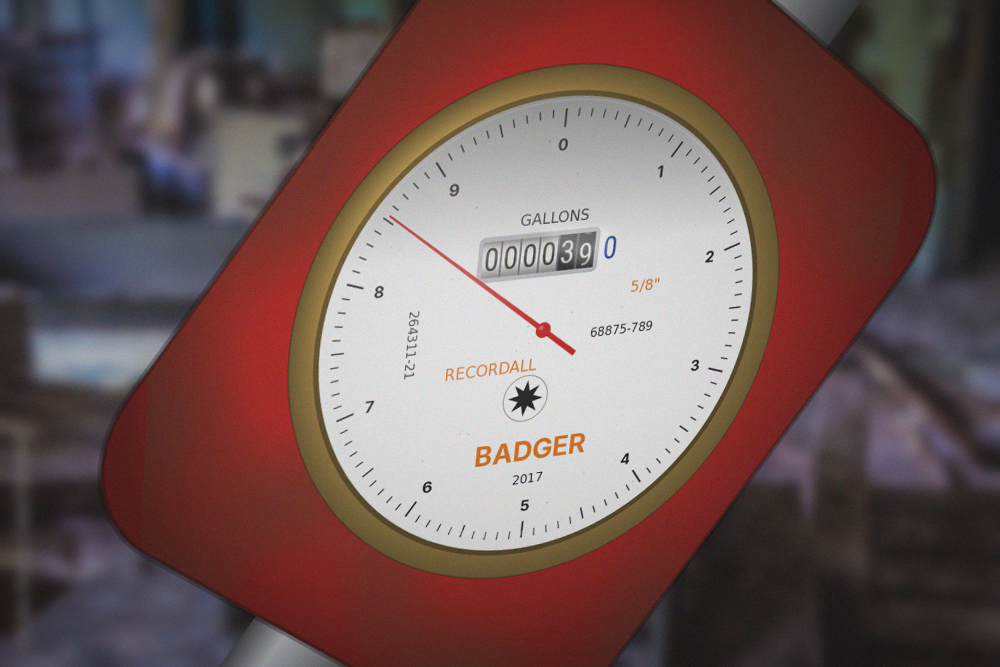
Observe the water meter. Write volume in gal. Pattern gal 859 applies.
gal 388.5
